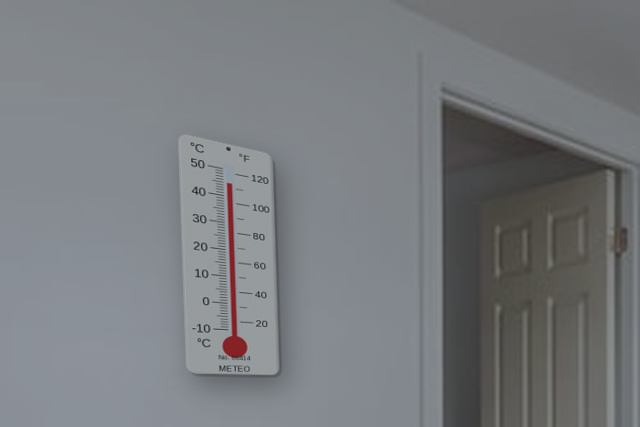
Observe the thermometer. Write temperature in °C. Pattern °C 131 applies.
°C 45
